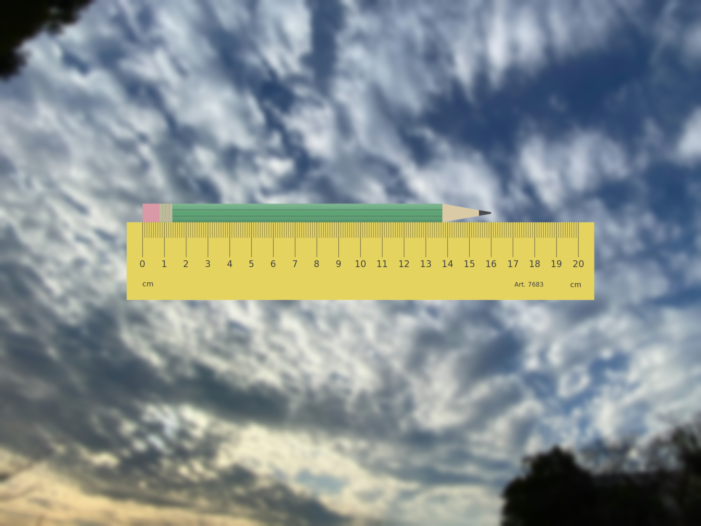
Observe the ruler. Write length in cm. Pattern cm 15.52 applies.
cm 16
